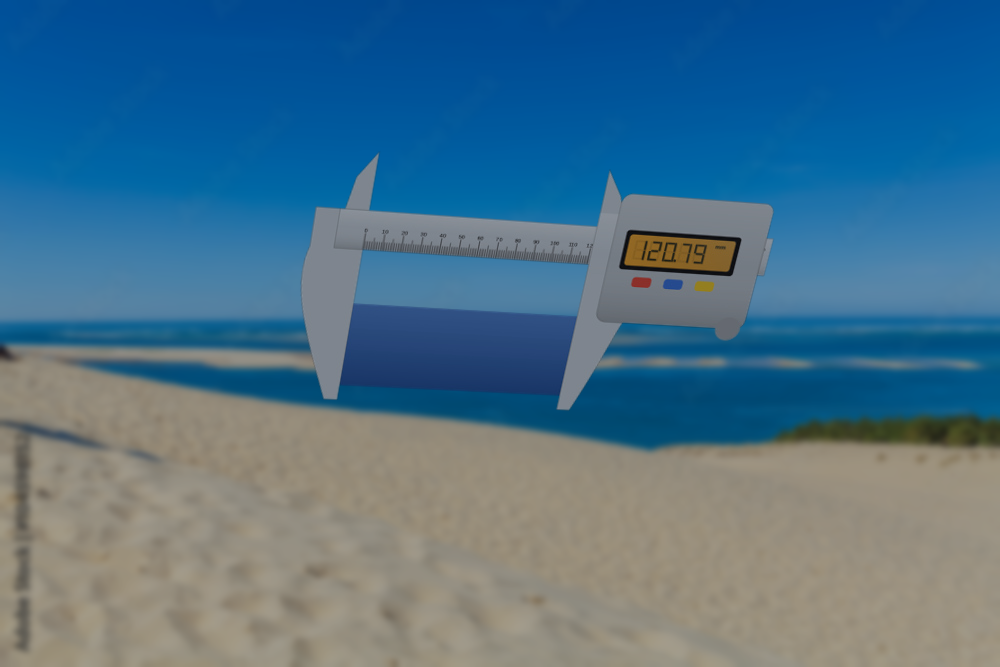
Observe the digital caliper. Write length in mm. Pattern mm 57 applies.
mm 120.79
